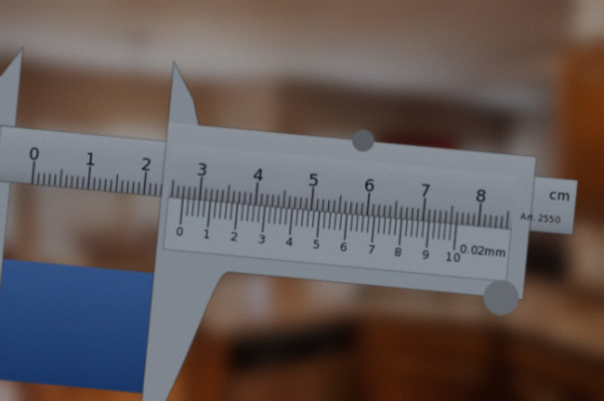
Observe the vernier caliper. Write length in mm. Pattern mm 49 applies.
mm 27.0
